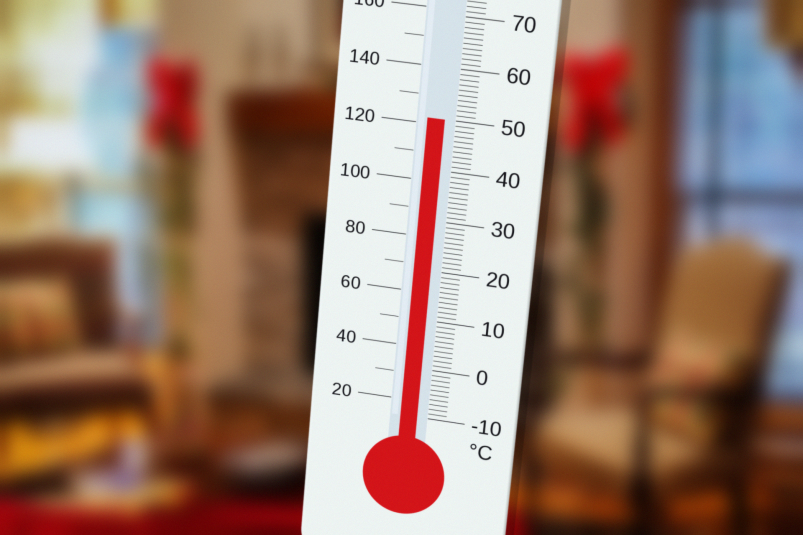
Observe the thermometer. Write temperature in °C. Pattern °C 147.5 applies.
°C 50
